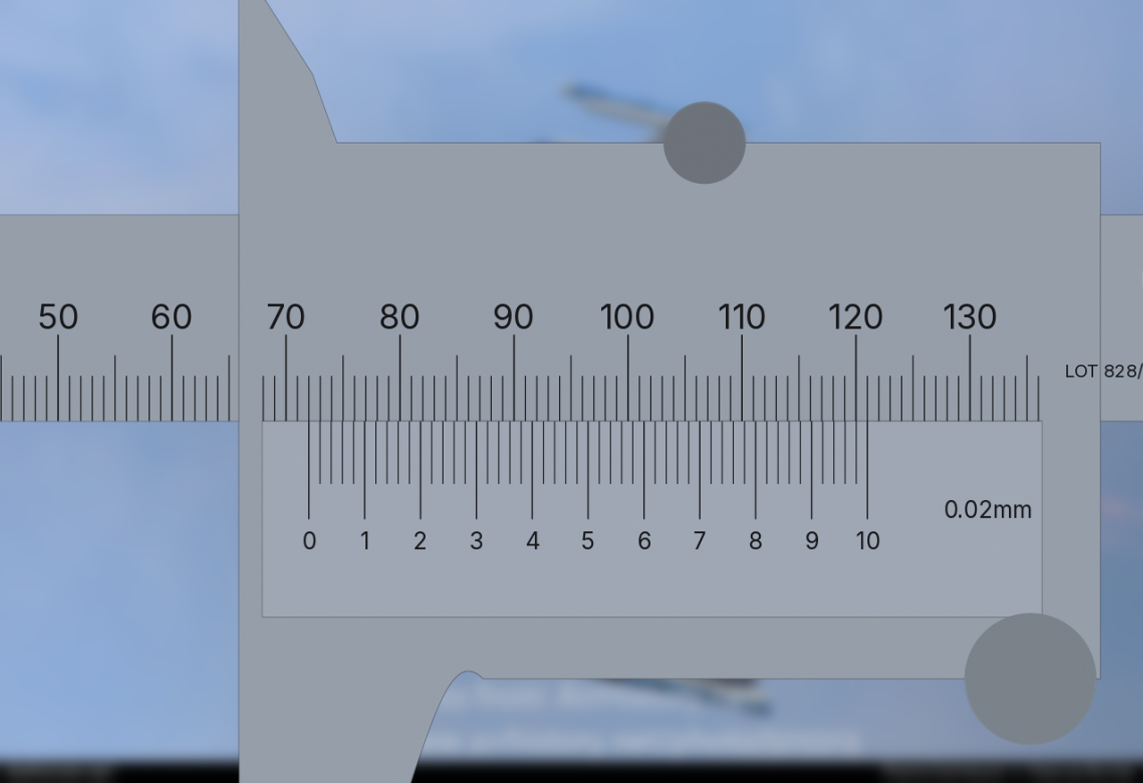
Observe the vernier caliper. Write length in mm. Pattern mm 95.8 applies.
mm 72.0
